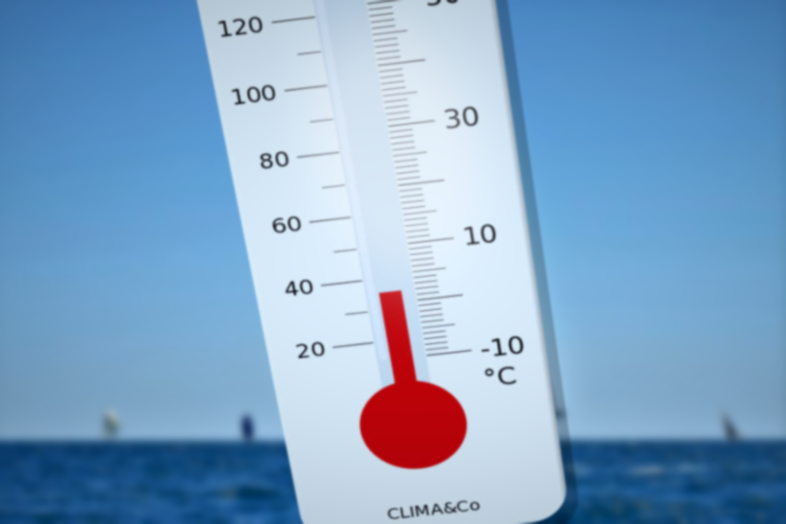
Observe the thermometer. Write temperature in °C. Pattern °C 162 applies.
°C 2
